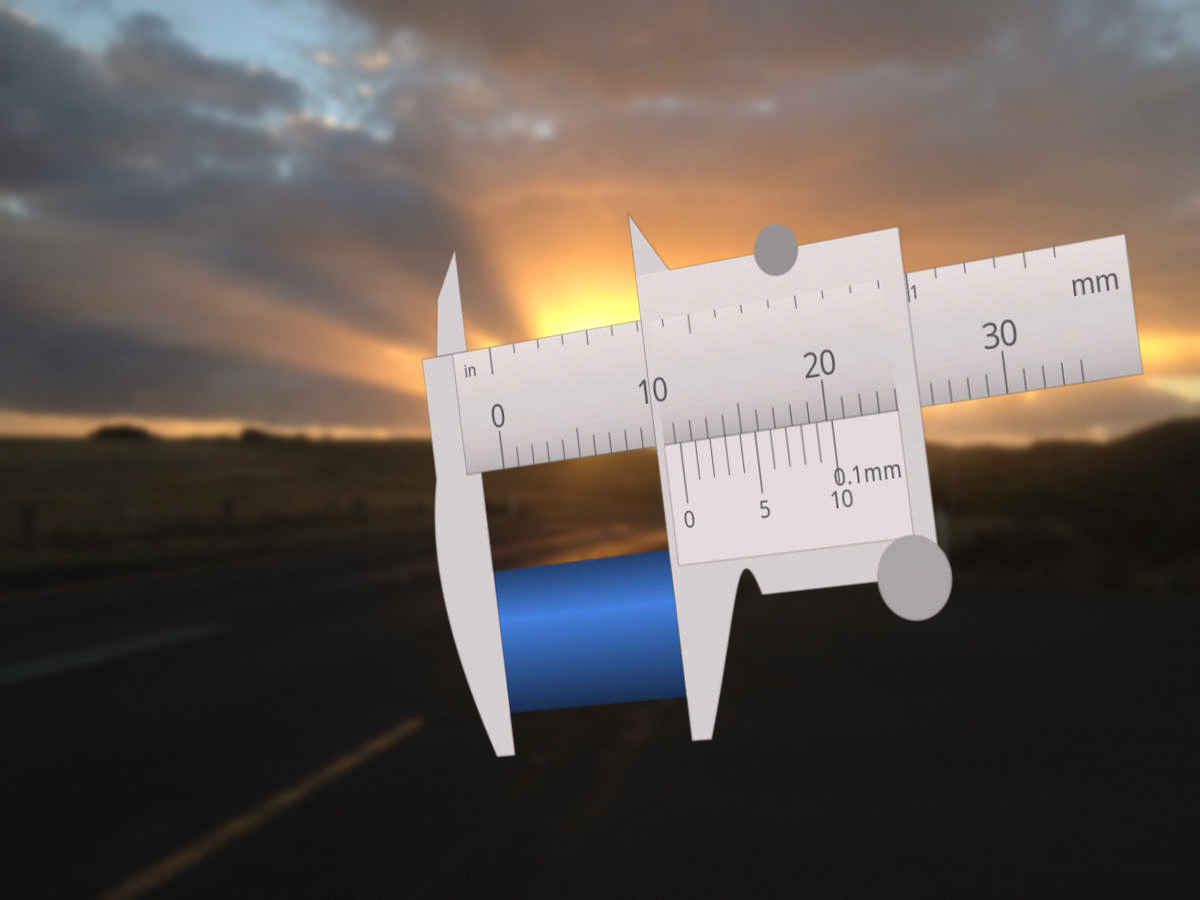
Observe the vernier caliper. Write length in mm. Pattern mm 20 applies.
mm 11.3
